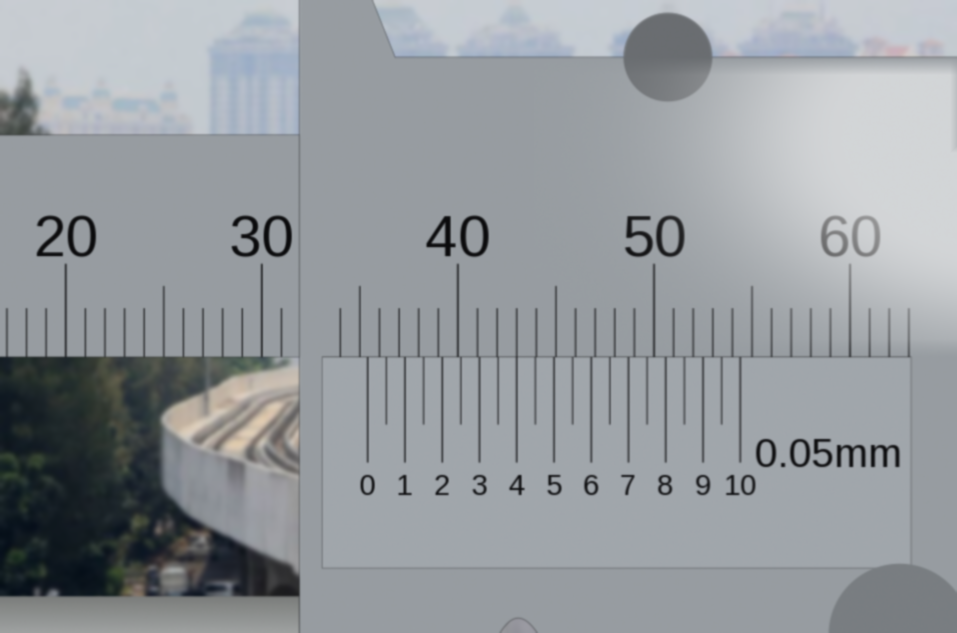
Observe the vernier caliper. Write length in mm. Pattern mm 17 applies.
mm 35.4
